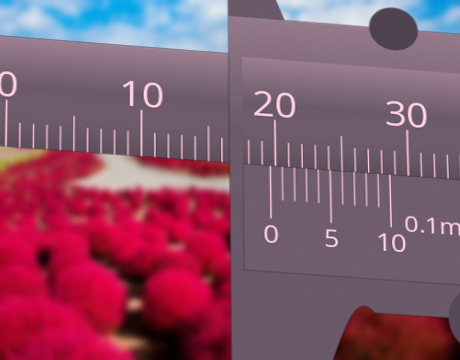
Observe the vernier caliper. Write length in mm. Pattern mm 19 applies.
mm 19.6
